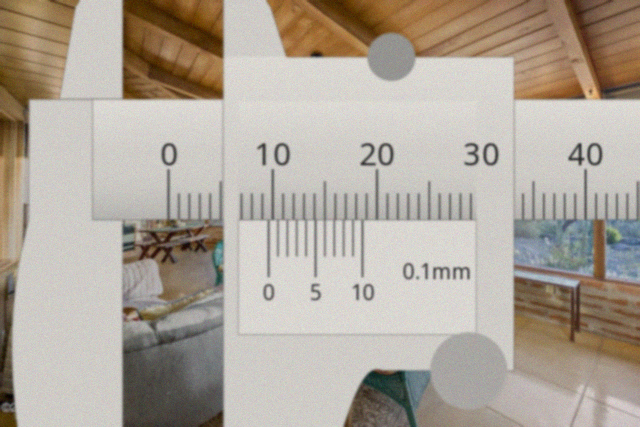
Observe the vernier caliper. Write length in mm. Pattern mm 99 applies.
mm 9.6
